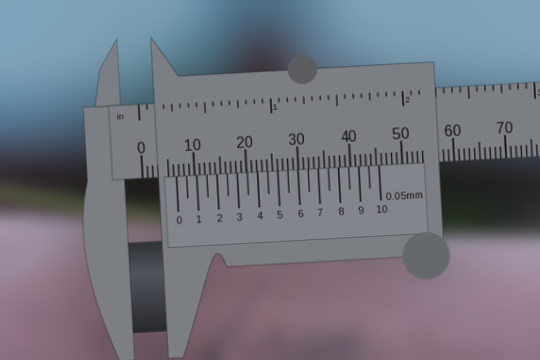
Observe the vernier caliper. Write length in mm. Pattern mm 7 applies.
mm 6.5
